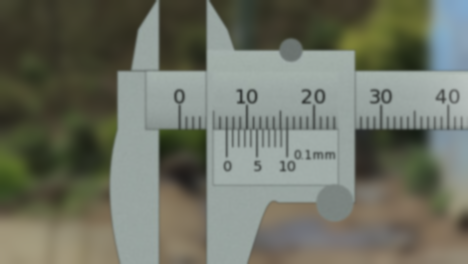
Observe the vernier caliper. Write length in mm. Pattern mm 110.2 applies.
mm 7.0
